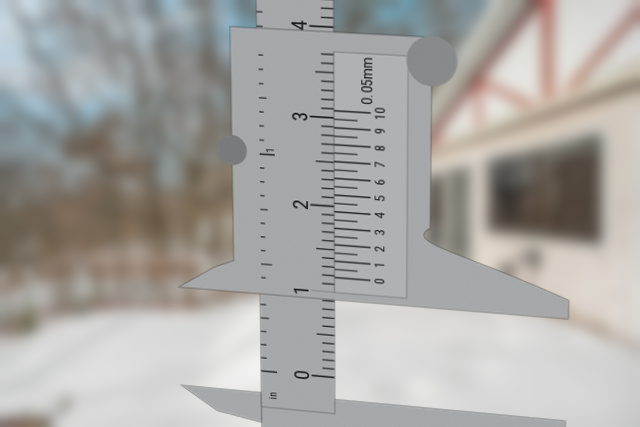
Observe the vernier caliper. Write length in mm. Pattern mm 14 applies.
mm 11.8
